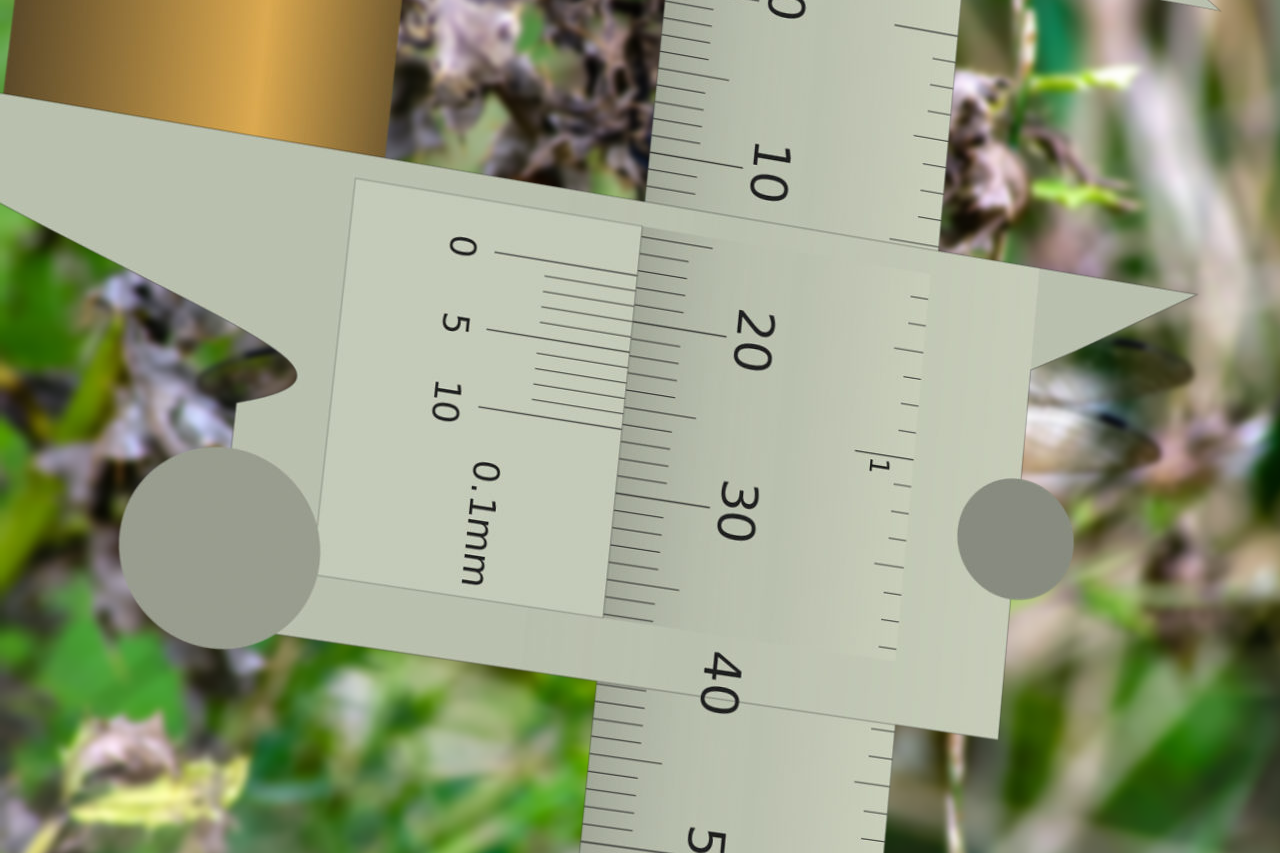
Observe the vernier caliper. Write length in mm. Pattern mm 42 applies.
mm 17.3
